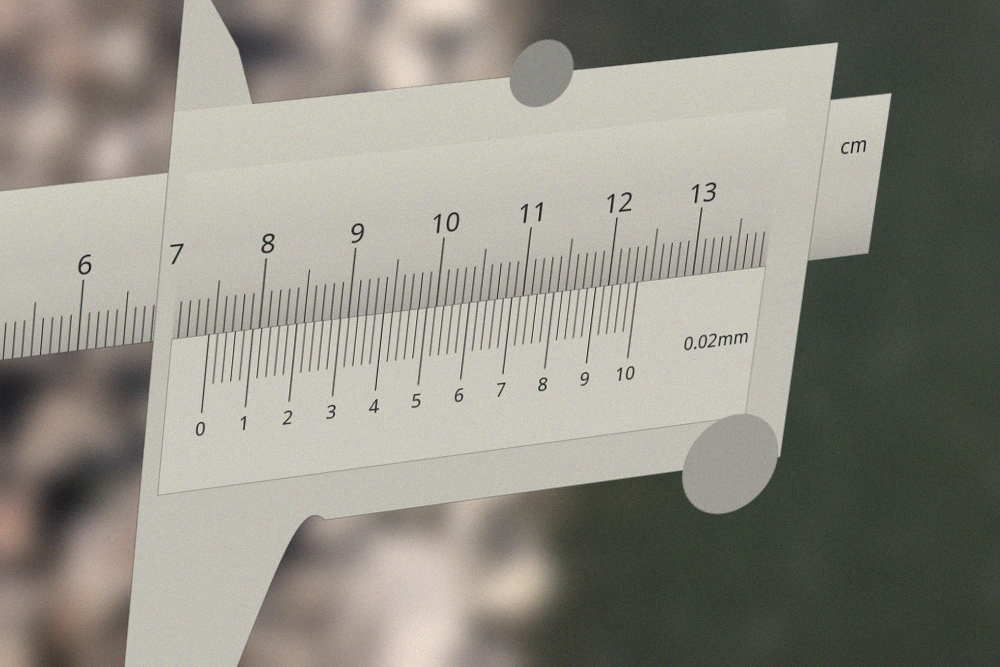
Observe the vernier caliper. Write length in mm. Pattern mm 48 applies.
mm 74.4
